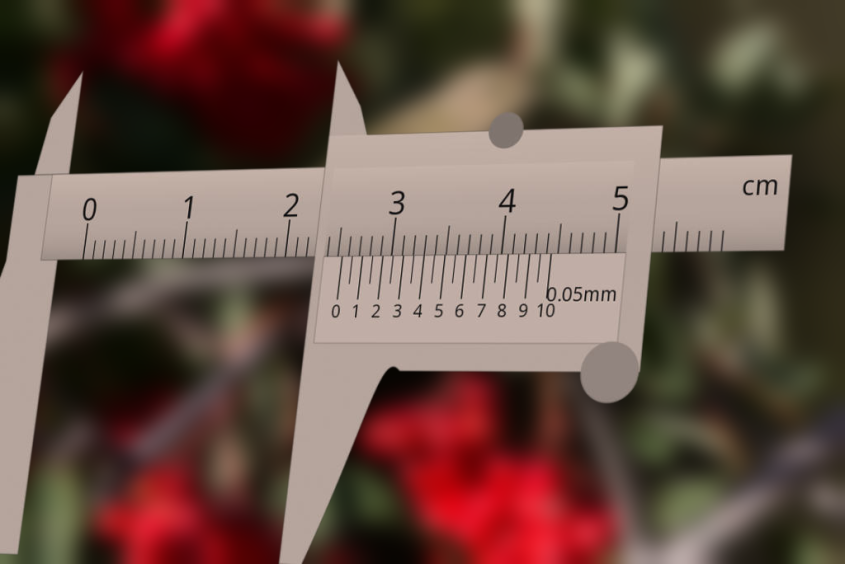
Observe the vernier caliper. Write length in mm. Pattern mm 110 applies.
mm 25.4
